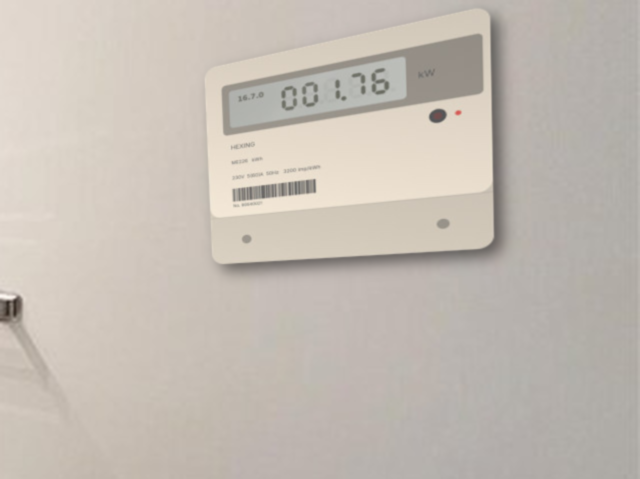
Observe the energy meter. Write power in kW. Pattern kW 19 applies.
kW 1.76
